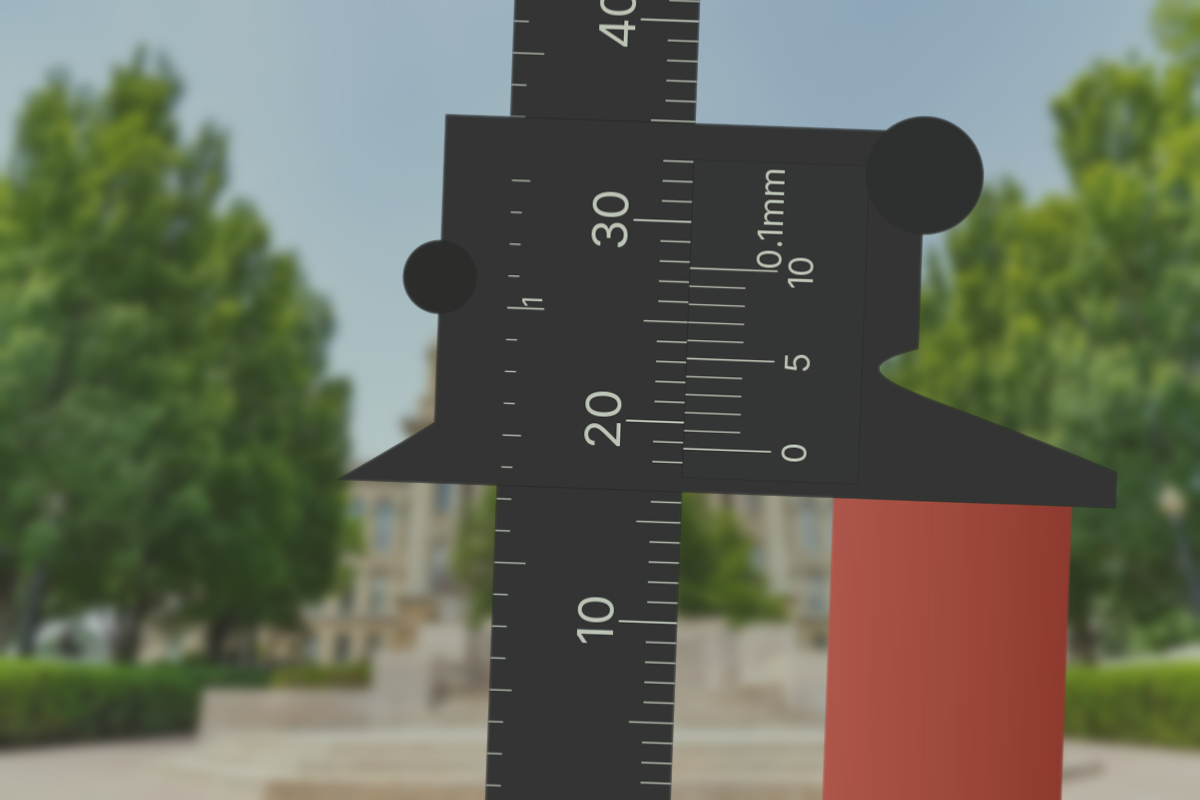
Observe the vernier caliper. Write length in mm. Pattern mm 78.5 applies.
mm 18.7
